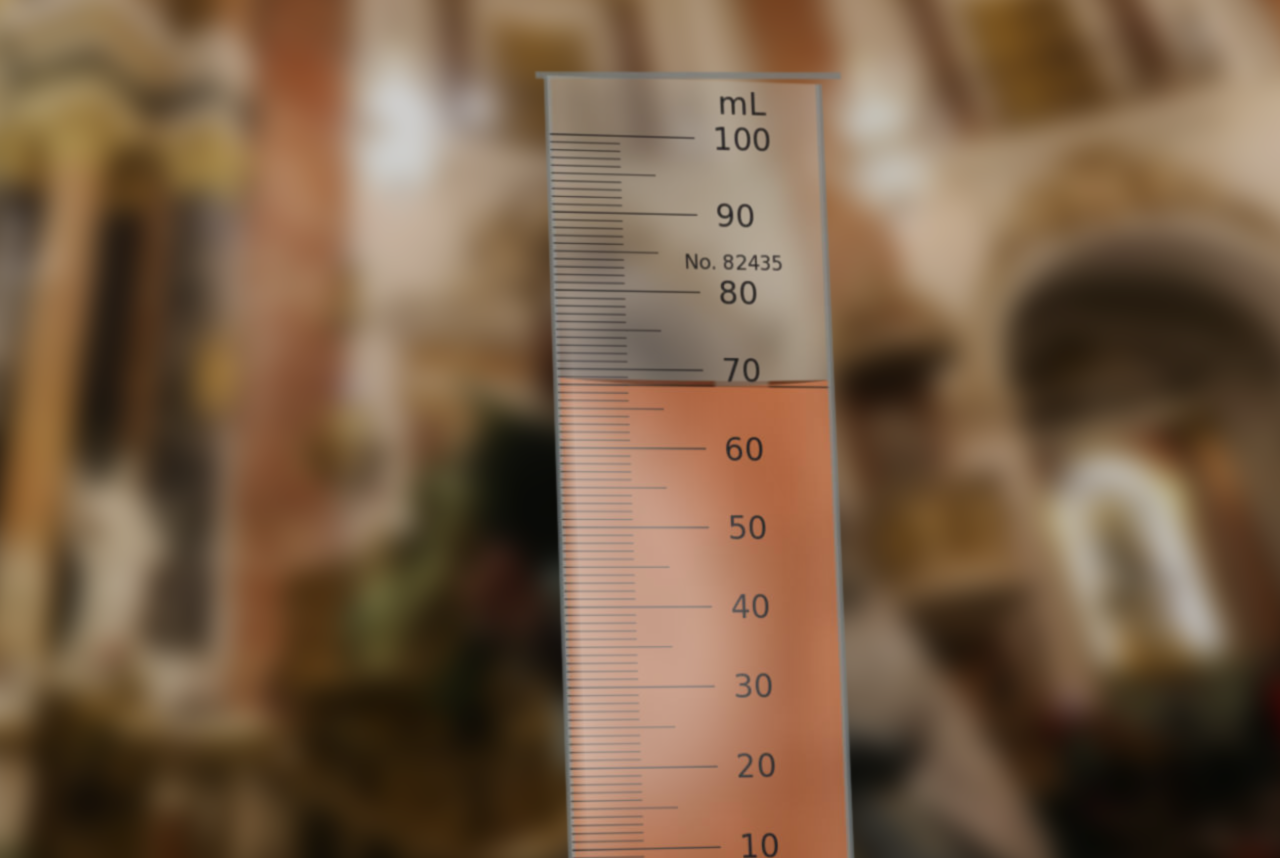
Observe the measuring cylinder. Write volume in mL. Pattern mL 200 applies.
mL 68
